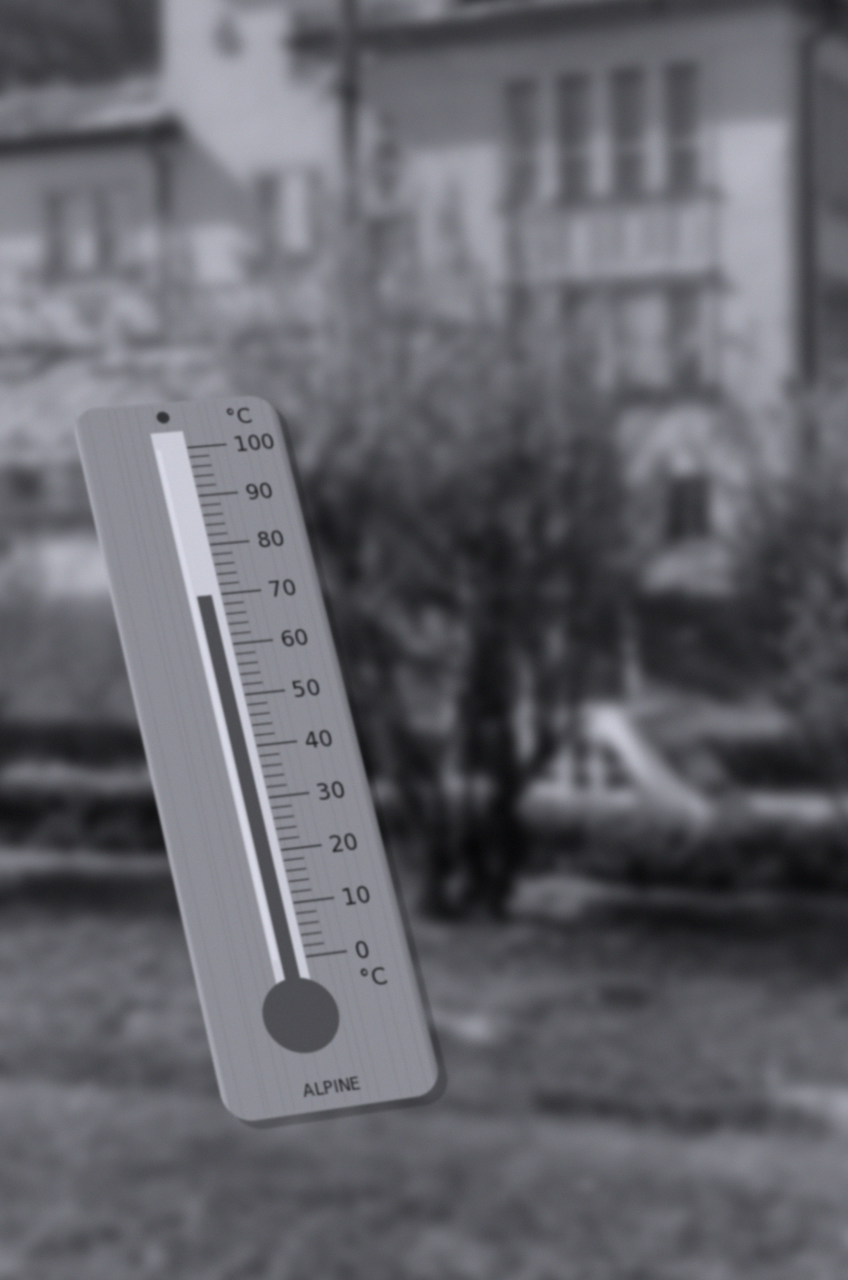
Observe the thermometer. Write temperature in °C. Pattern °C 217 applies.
°C 70
